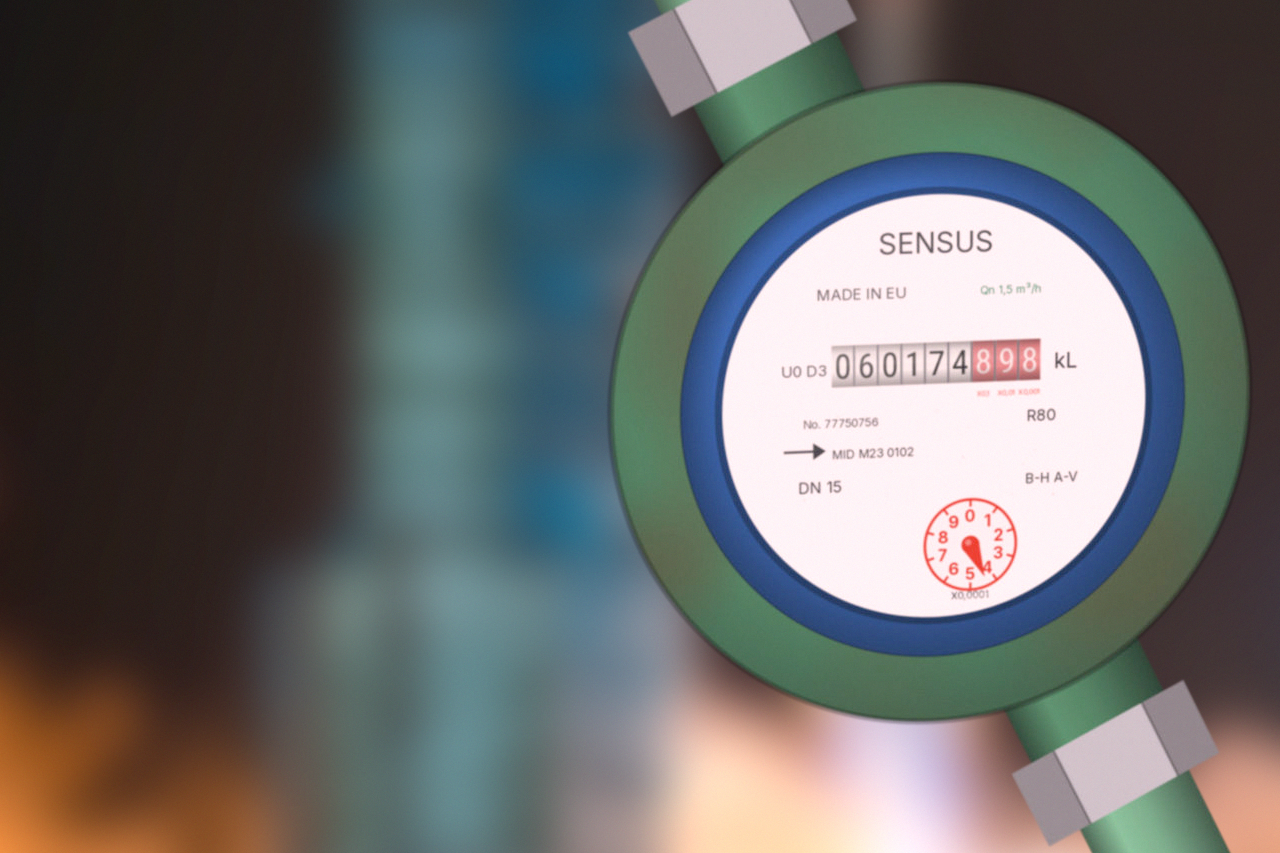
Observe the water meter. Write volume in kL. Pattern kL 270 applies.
kL 60174.8984
